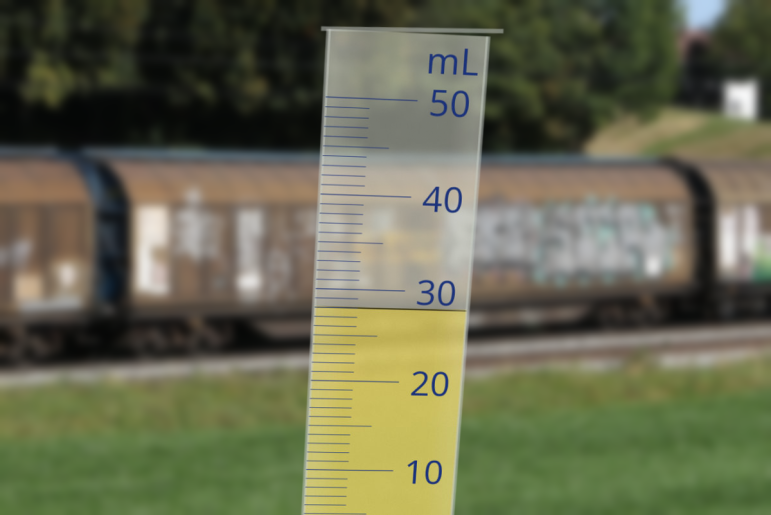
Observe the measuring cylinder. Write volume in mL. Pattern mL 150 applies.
mL 28
